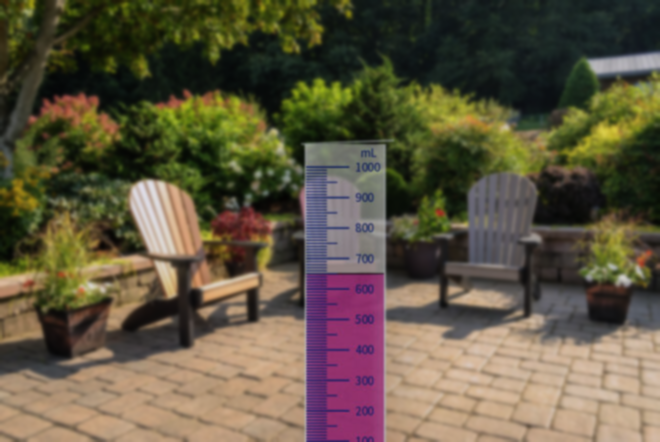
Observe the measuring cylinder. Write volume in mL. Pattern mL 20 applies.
mL 650
